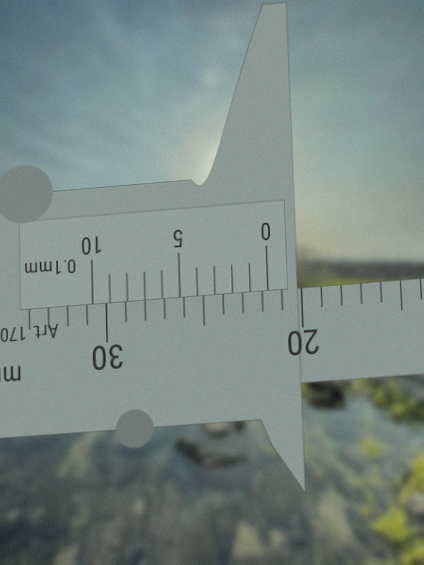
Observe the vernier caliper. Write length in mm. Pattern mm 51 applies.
mm 21.7
